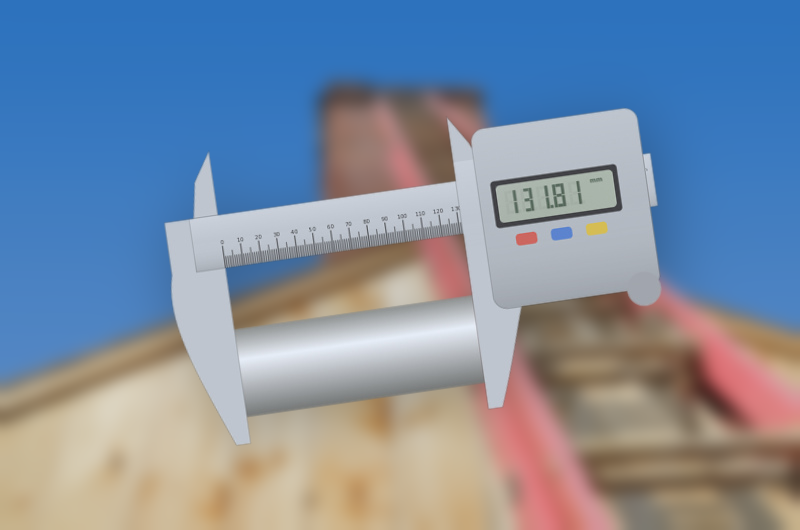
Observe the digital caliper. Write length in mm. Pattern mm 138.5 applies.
mm 131.81
